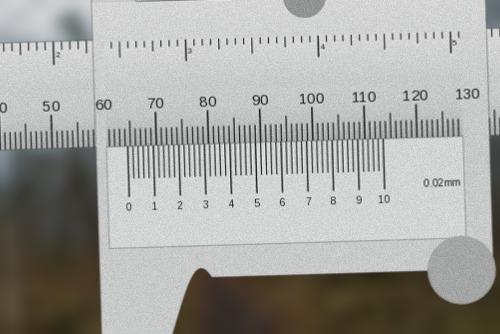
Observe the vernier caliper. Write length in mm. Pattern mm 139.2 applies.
mm 64.5
